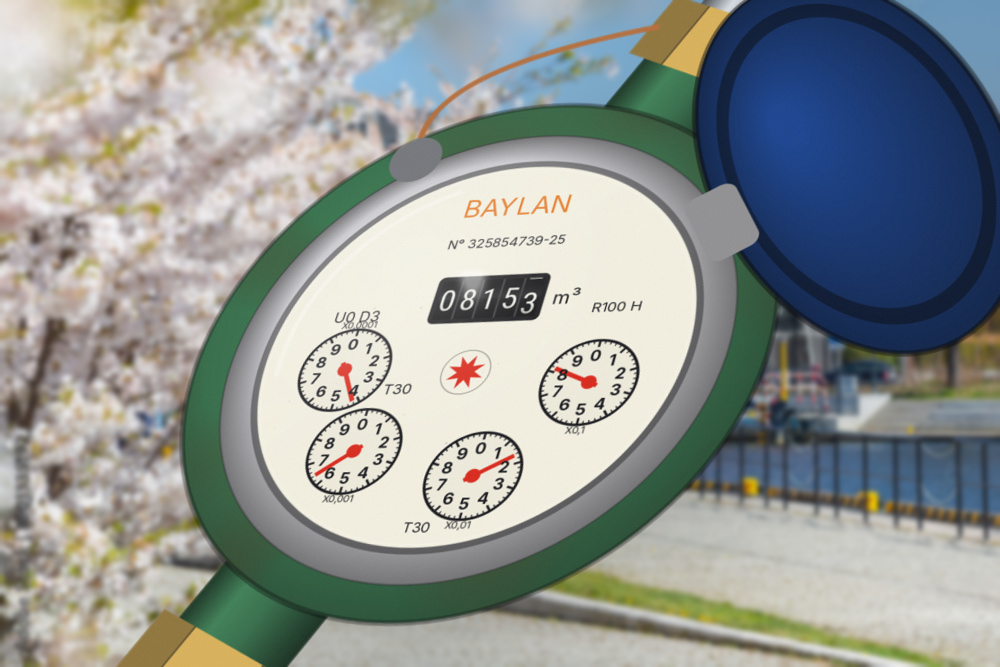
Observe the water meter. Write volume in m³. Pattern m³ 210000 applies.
m³ 8152.8164
